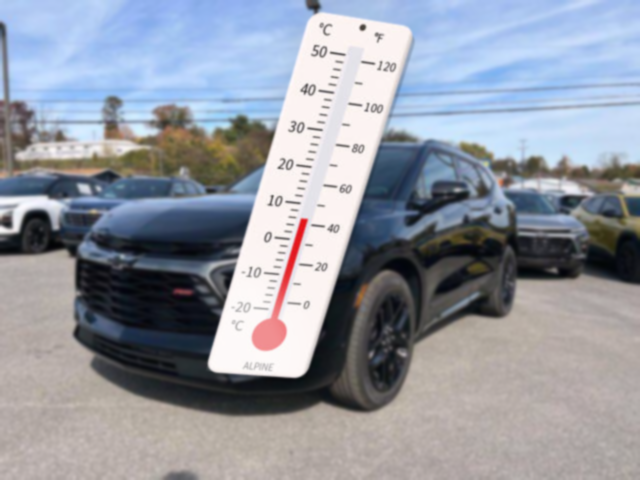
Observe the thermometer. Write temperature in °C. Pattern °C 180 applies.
°C 6
